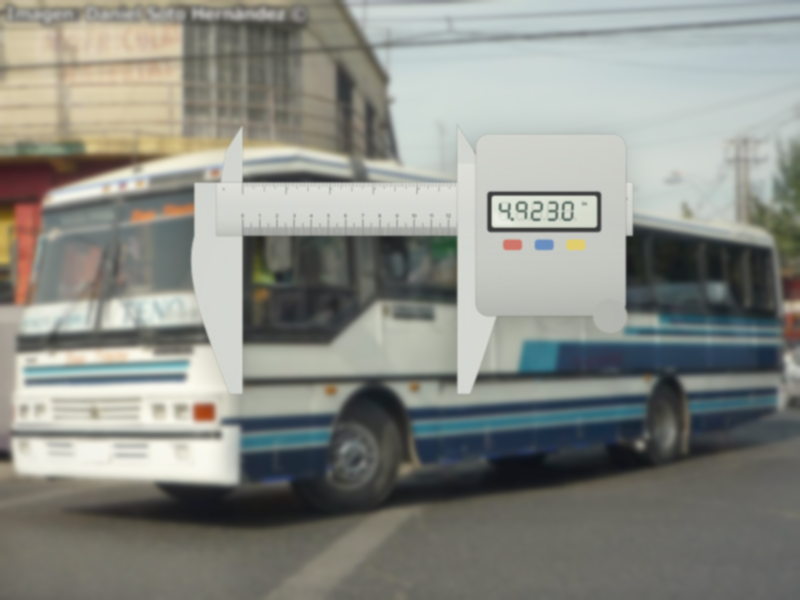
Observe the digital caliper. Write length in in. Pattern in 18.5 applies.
in 4.9230
